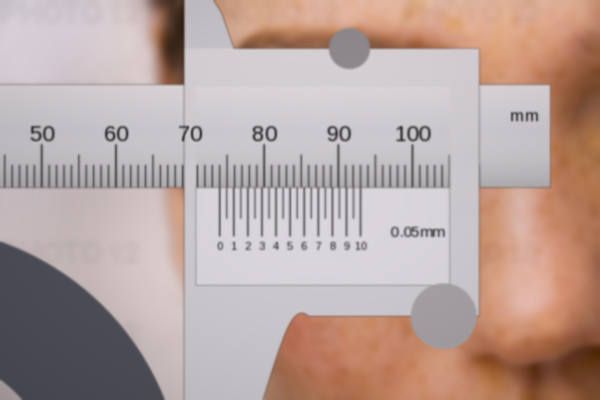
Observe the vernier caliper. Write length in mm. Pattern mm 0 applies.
mm 74.0
